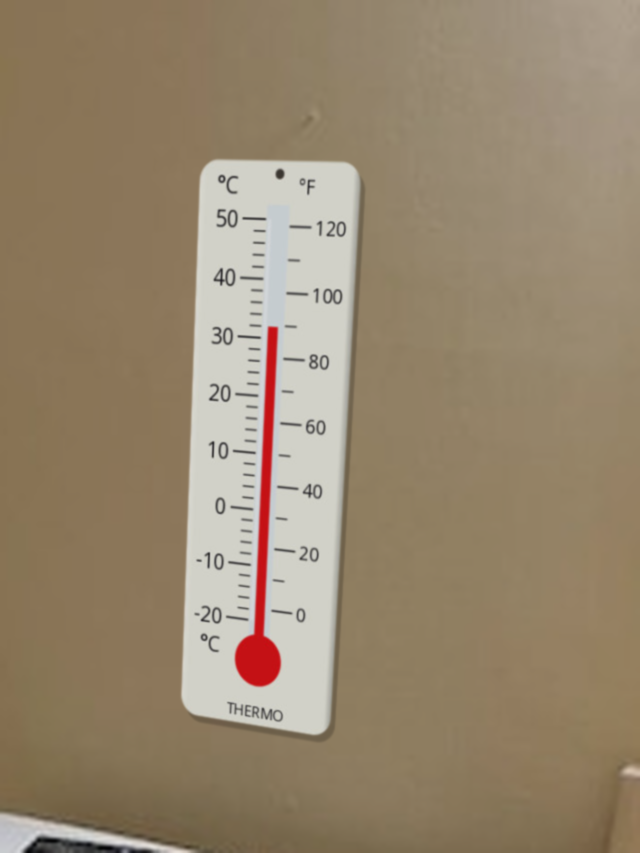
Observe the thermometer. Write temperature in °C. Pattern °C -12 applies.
°C 32
